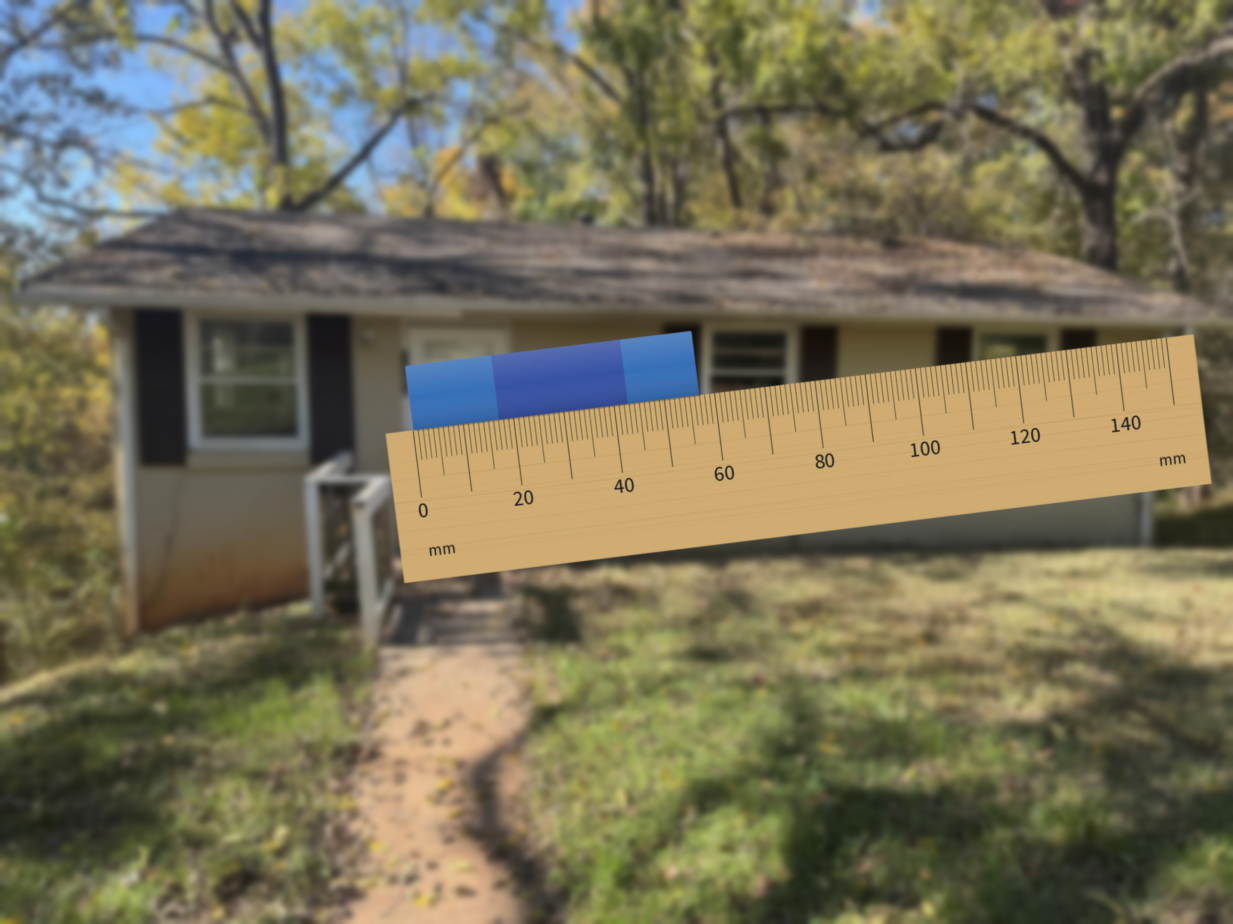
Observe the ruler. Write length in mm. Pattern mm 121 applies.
mm 57
